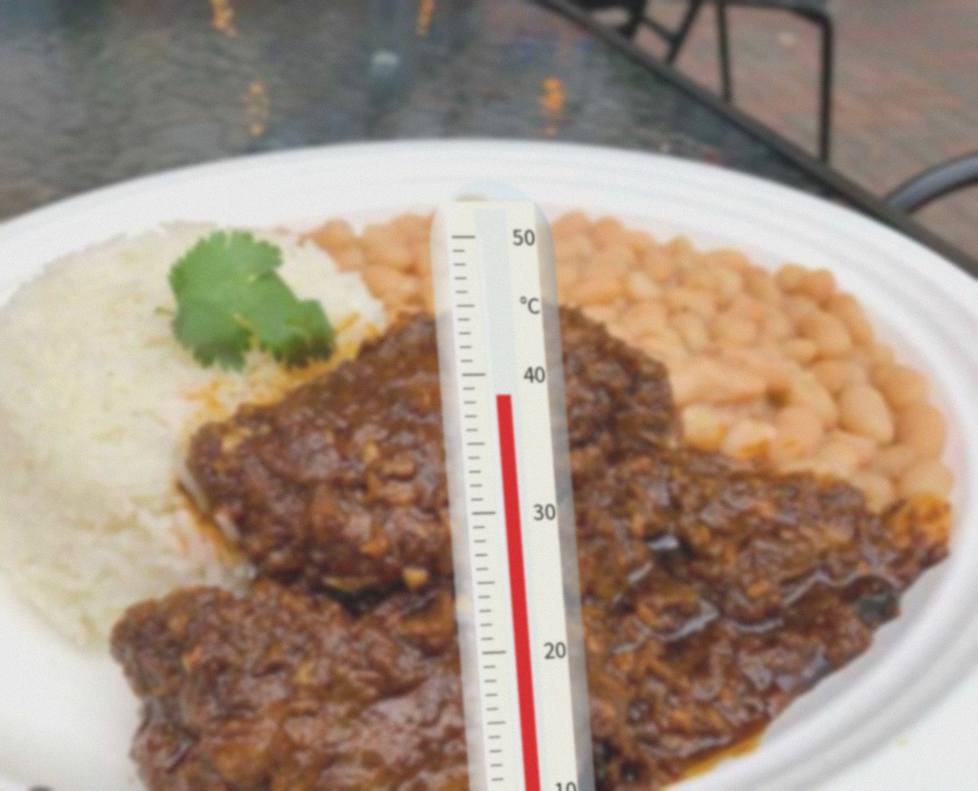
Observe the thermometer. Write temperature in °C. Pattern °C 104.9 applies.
°C 38.5
